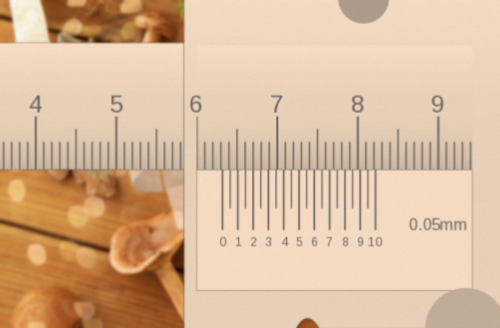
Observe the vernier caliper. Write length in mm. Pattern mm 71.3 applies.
mm 63.2
